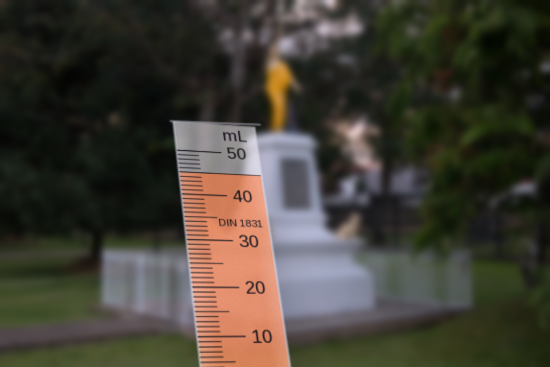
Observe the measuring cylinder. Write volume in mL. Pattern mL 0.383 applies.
mL 45
